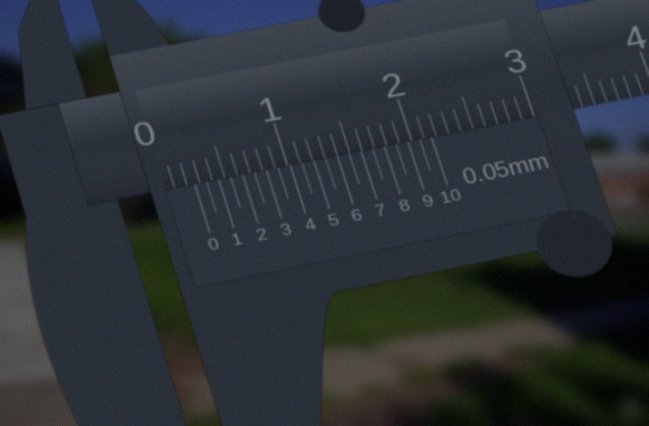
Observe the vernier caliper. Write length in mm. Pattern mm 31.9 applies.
mm 2.6
